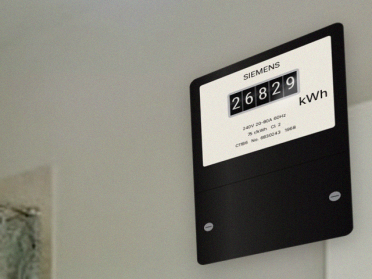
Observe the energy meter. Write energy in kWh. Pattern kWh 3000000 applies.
kWh 26829
